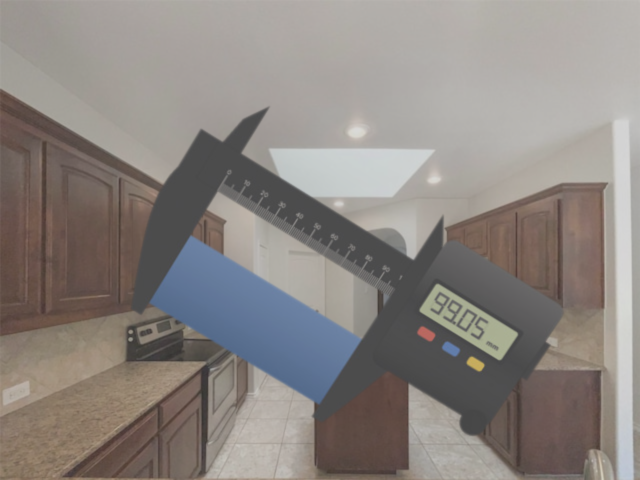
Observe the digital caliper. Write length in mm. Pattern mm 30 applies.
mm 99.05
